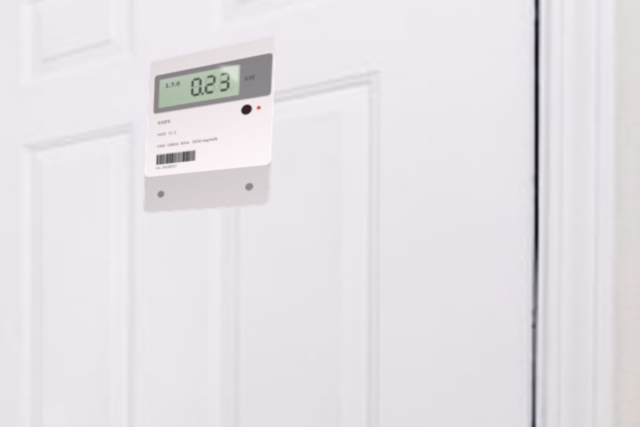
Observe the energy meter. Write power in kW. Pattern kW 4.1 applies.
kW 0.23
